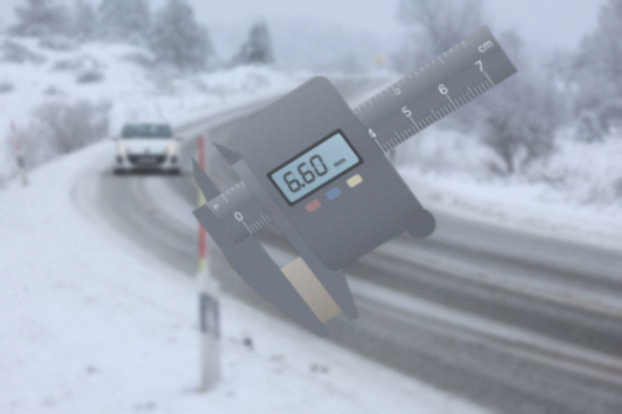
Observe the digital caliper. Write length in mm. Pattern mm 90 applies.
mm 6.60
